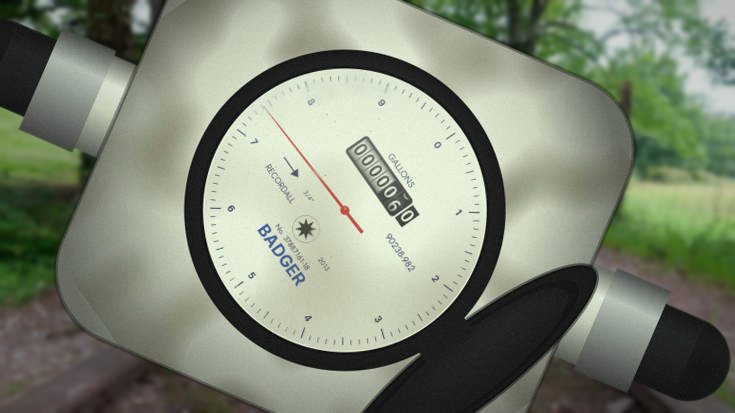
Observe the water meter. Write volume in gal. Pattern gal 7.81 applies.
gal 57.4
